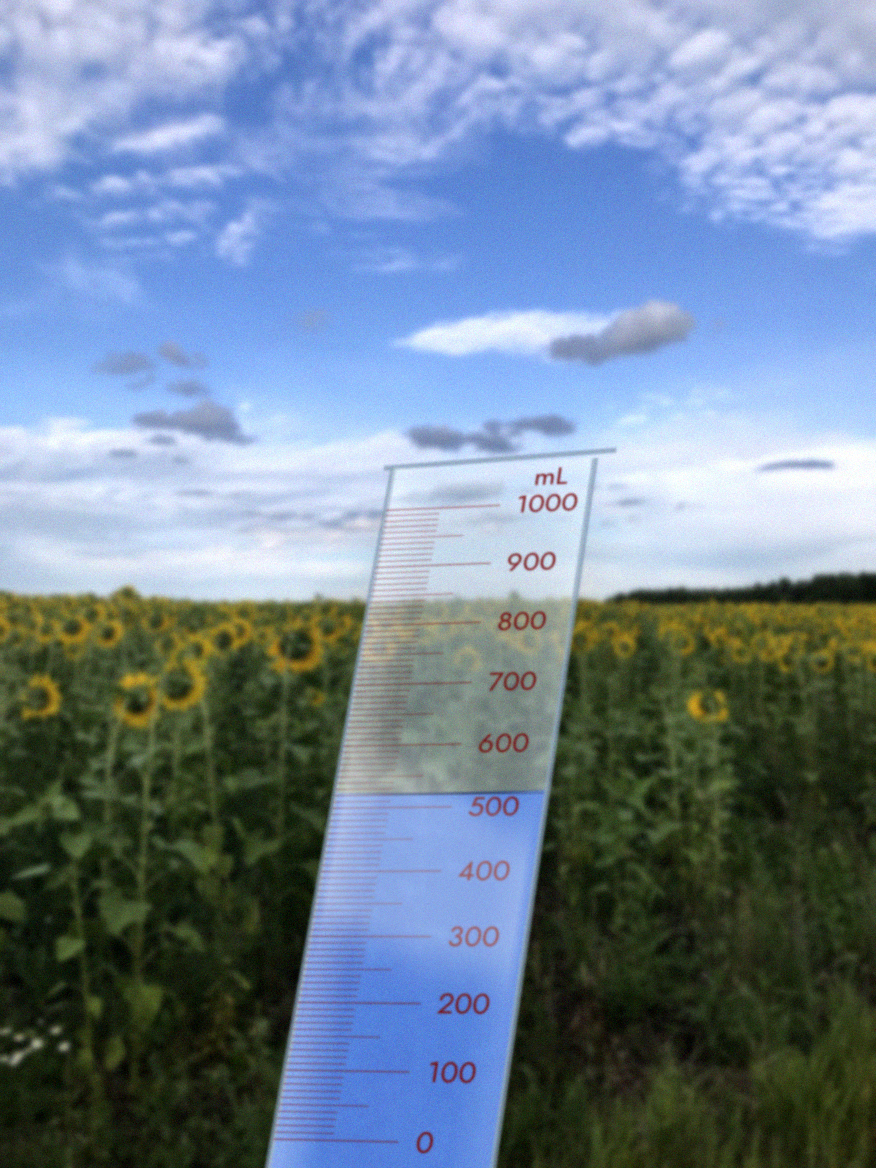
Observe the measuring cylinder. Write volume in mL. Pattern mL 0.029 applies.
mL 520
